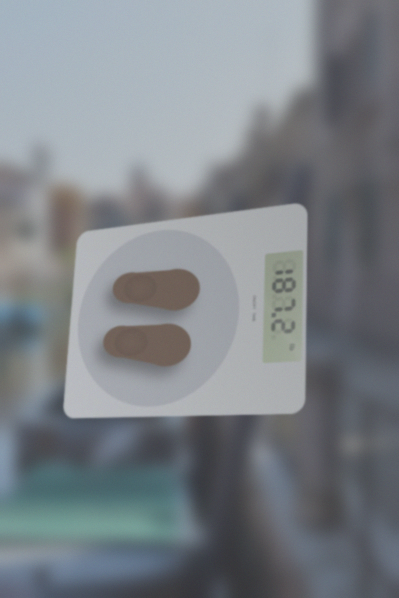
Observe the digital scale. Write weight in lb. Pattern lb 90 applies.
lb 187.2
